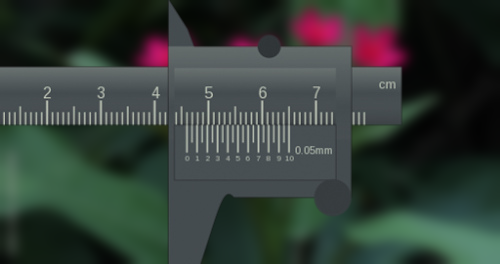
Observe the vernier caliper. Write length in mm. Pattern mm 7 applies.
mm 46.0
